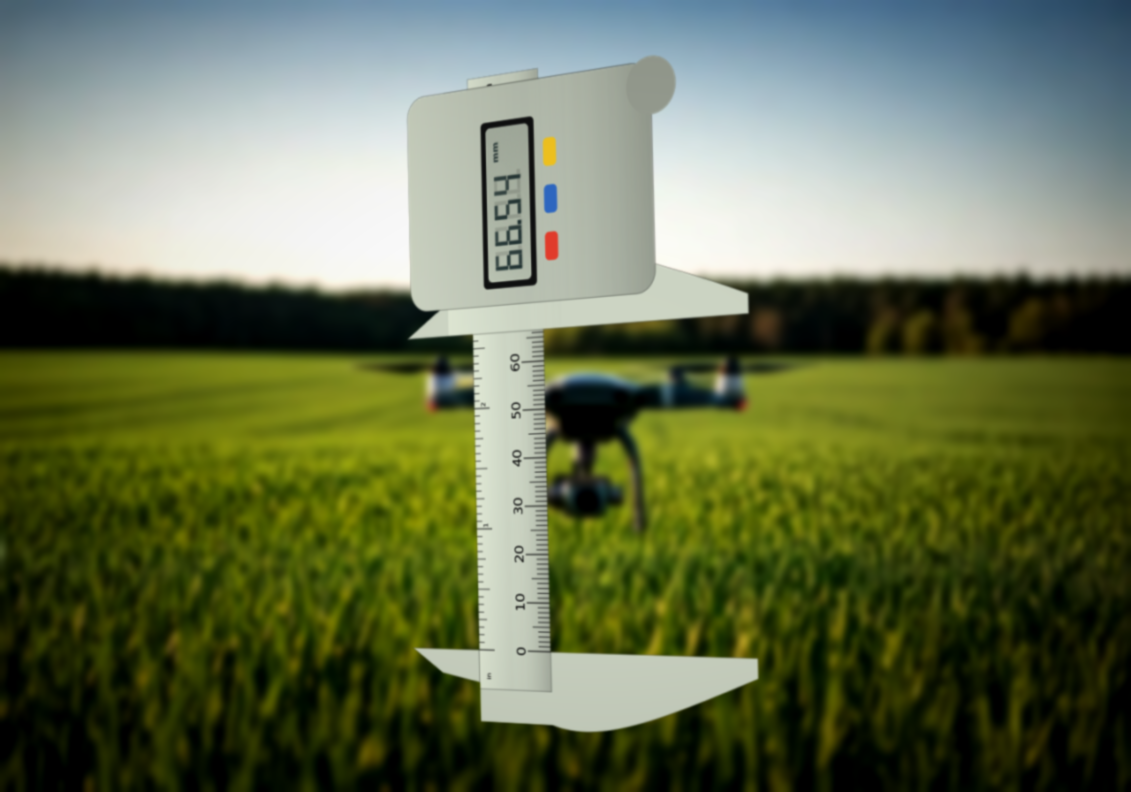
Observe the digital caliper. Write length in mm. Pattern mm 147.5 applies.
mm 66.54
